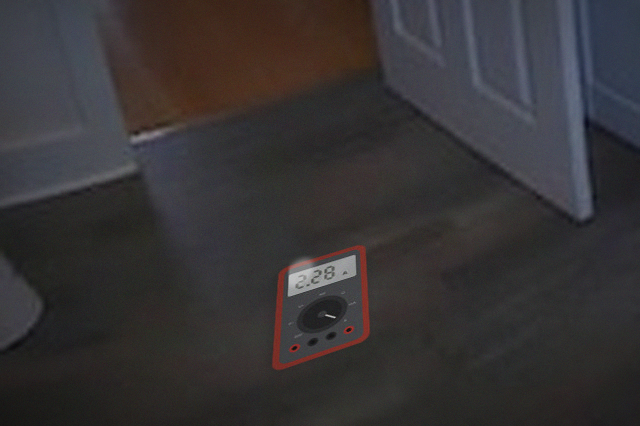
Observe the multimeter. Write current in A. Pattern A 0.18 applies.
A 2.28
